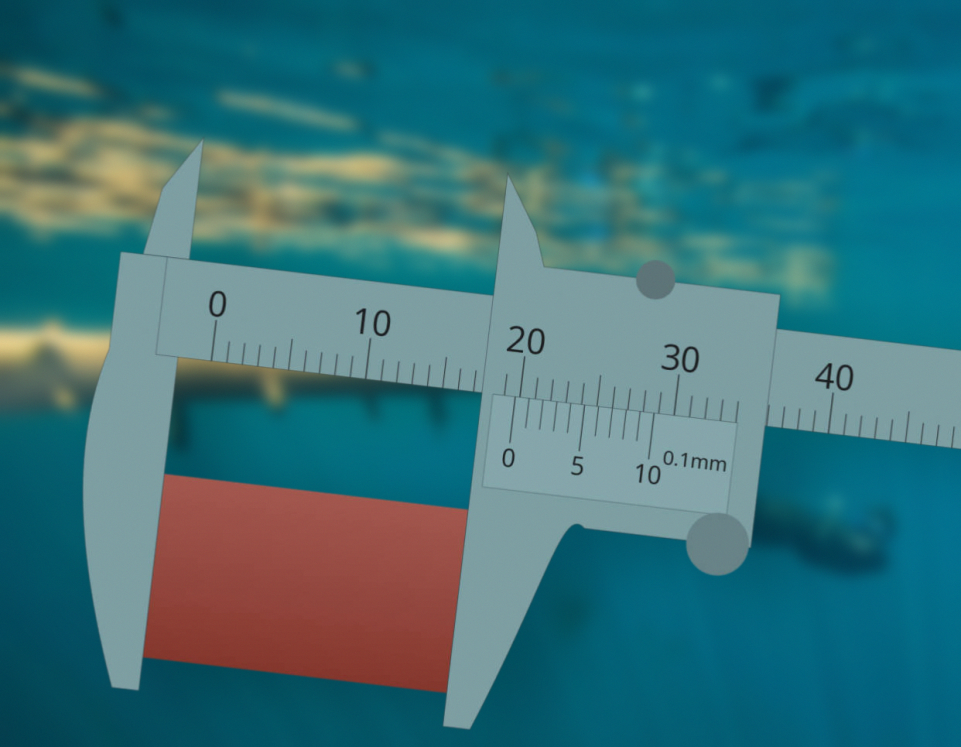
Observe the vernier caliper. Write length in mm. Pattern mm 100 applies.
mm 19.7
